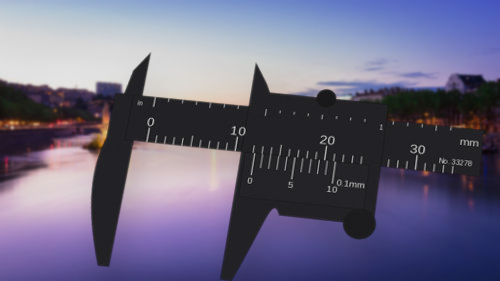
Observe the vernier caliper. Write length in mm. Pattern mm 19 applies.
mm 12.2
